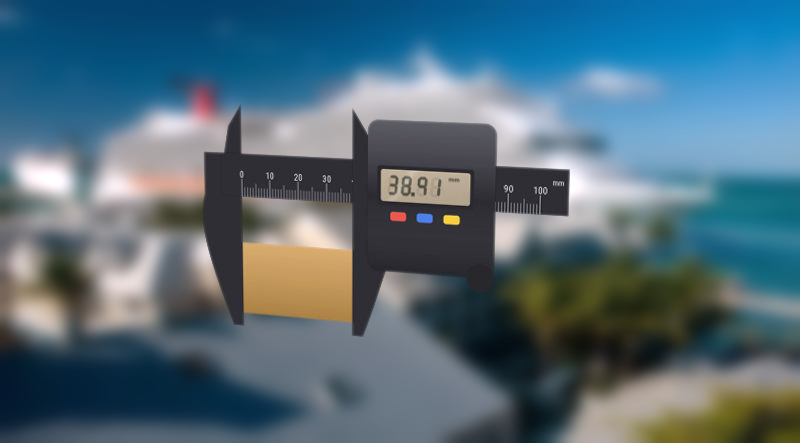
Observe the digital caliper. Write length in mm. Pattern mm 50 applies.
mm 38.91
